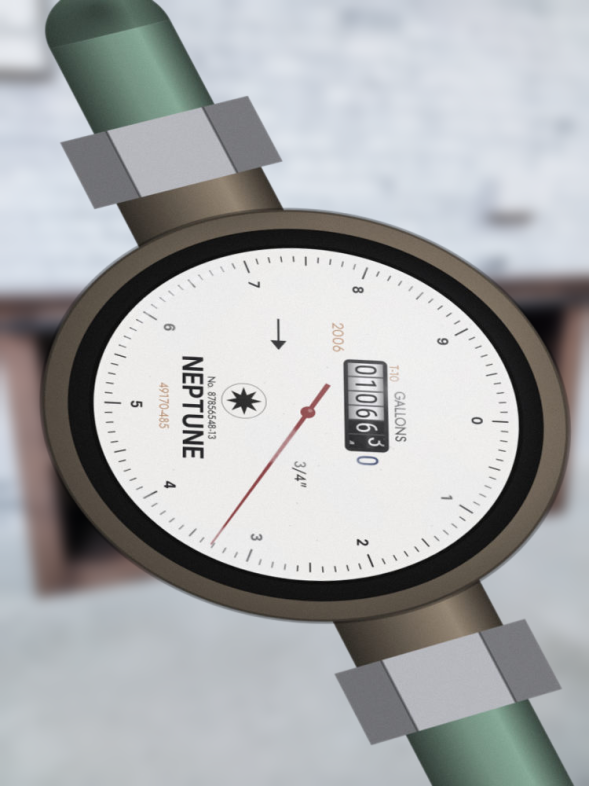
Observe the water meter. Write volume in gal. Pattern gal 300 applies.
gal 106633.3
